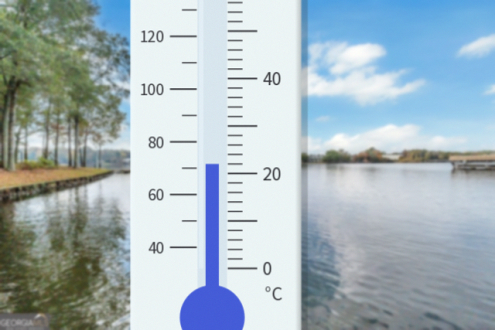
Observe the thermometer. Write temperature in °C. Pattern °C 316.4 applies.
°C 22
